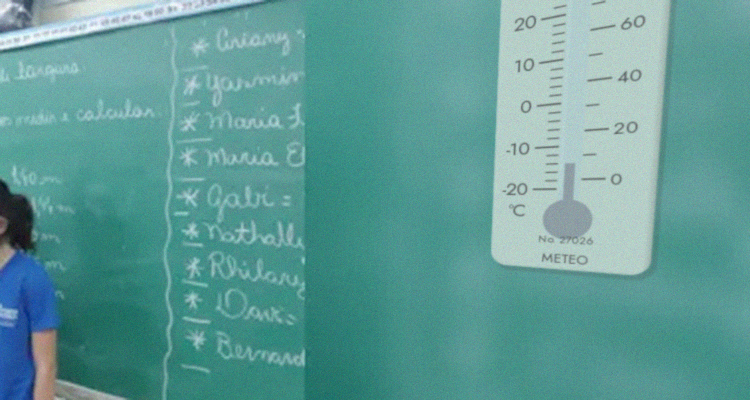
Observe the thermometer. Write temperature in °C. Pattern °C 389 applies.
°C -14
